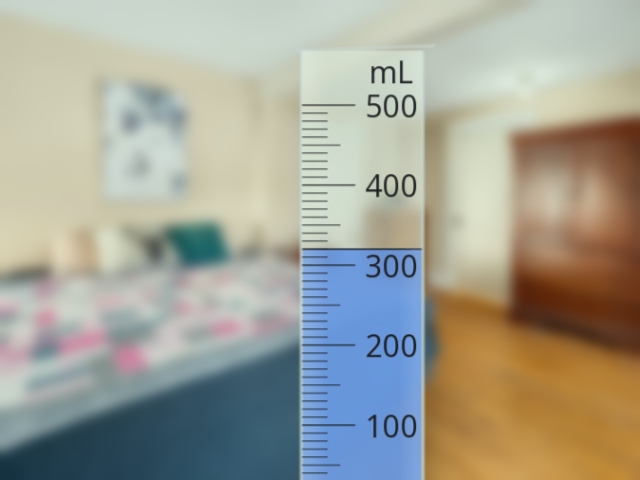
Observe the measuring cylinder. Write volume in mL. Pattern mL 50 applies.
mL 320
